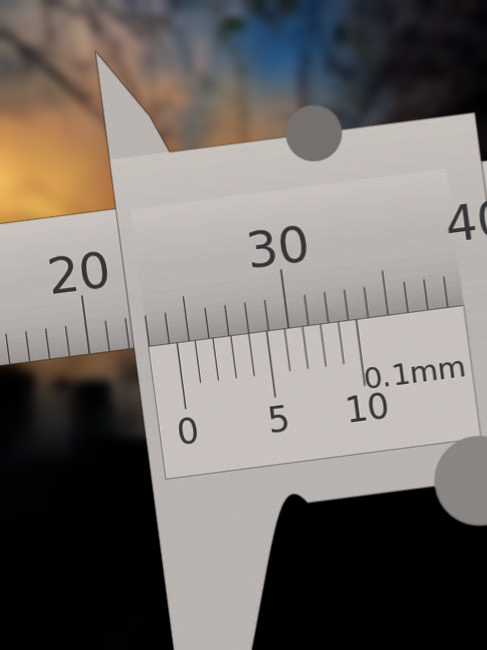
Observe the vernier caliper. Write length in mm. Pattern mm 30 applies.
mm 24.4
